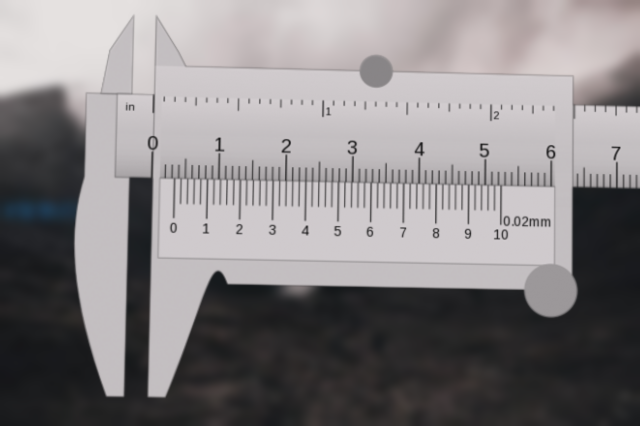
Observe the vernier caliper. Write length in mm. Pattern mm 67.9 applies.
mm 3.4
